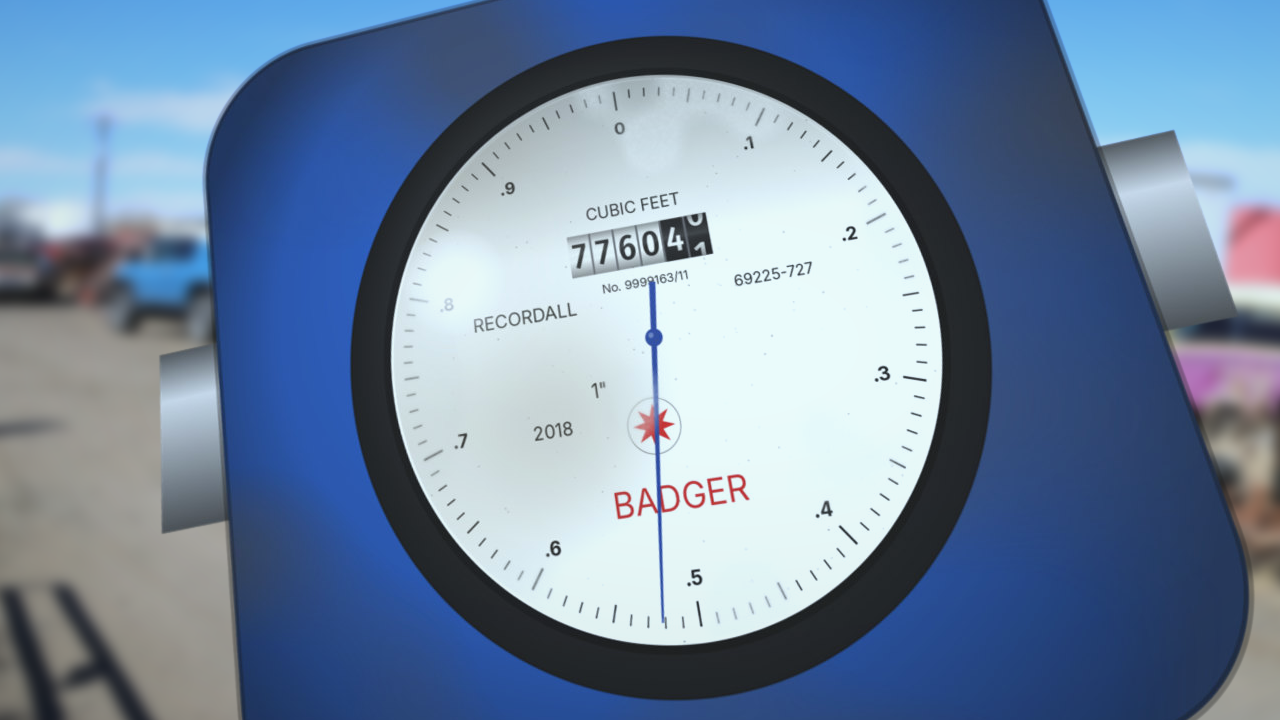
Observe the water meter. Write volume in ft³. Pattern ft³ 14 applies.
ft³ 776040.52
